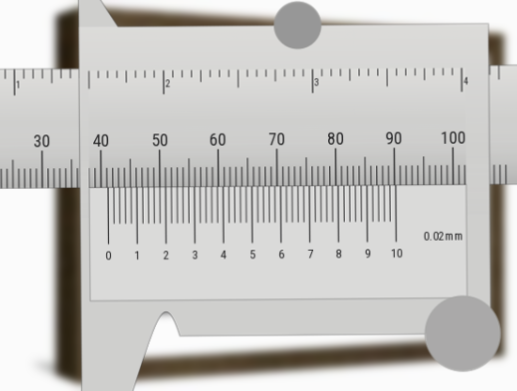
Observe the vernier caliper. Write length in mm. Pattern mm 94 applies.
mm 41.2
